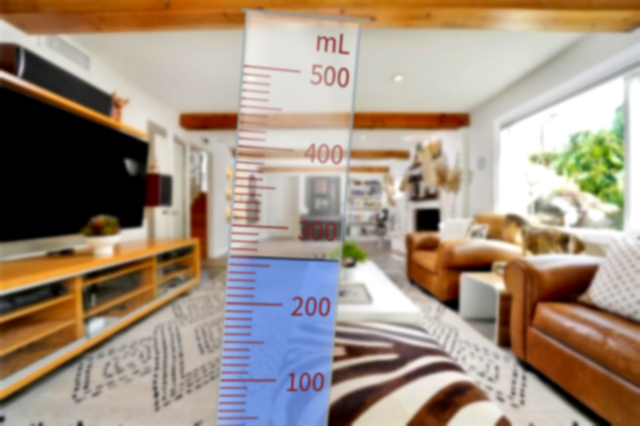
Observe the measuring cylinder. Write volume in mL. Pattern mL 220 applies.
mL 260
